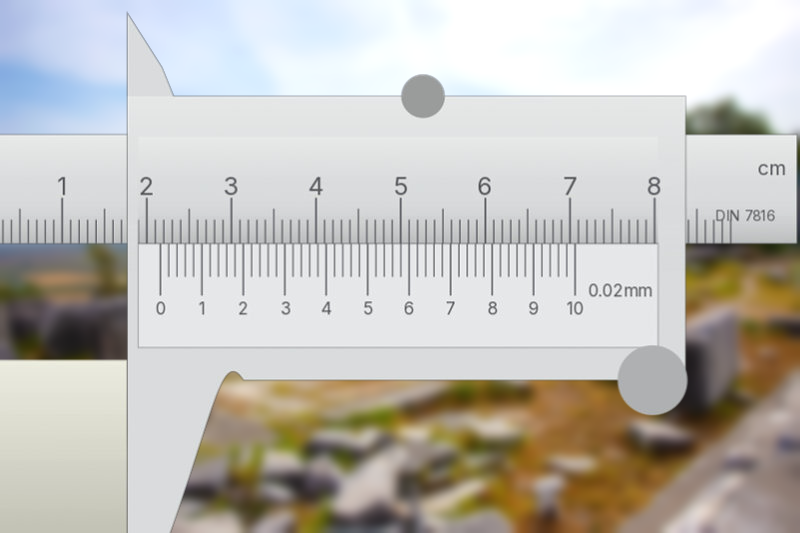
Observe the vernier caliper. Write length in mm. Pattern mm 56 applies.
mm 21.6
